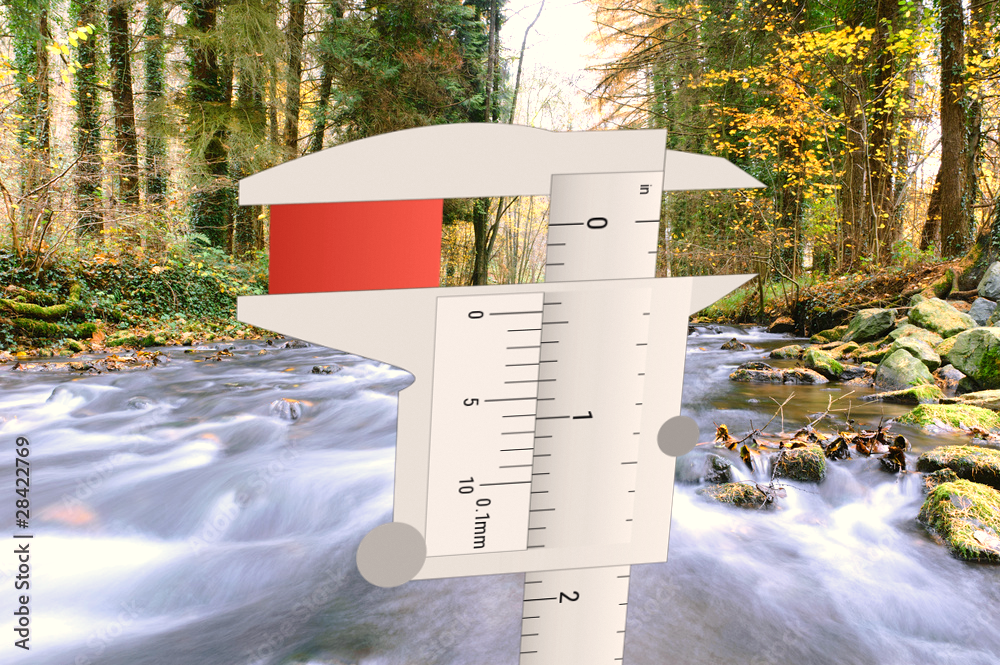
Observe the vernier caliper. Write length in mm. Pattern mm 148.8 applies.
mm 4.4
